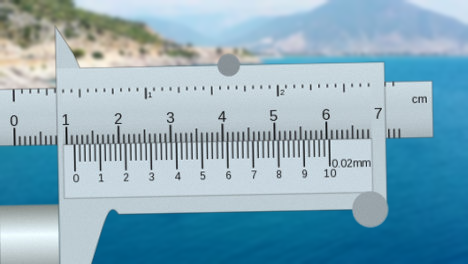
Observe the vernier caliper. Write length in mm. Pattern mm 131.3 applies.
mm 11.5
